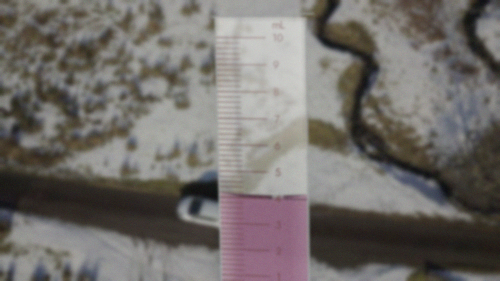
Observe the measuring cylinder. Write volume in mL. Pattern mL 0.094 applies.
mL 4
